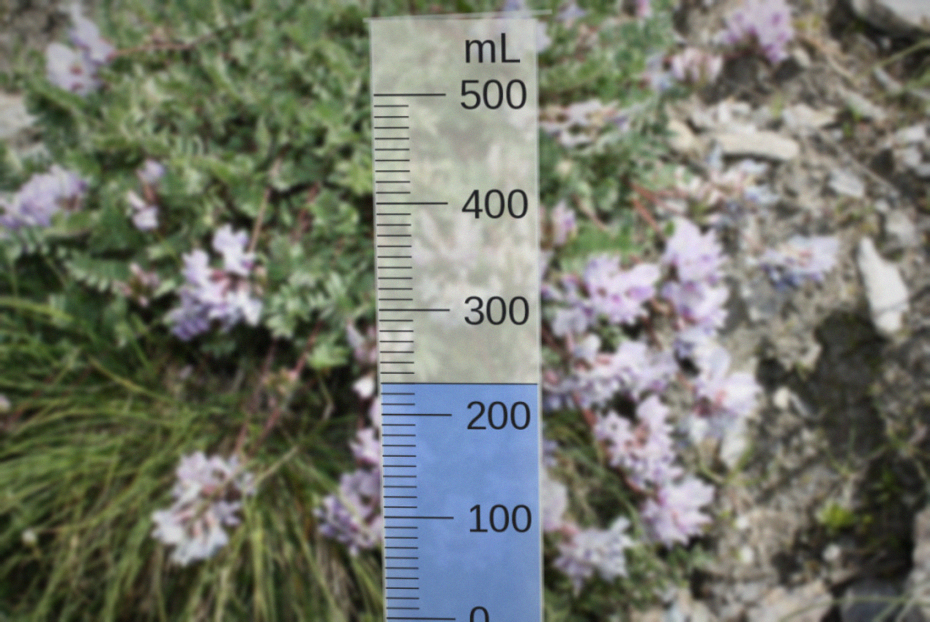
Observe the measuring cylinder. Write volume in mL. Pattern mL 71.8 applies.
mL 230
